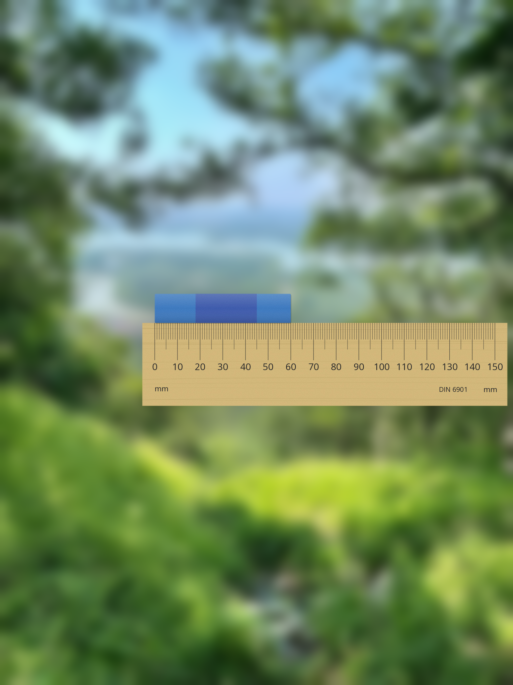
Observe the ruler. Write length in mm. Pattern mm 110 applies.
mm 60
